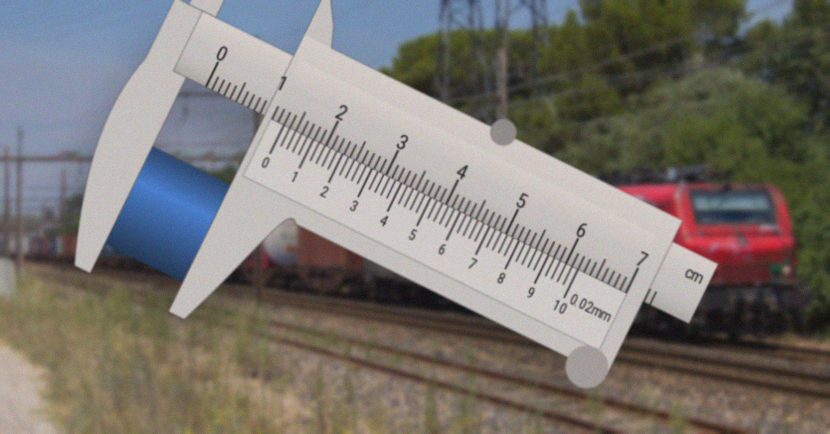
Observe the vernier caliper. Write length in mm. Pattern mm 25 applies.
mm 13.0
